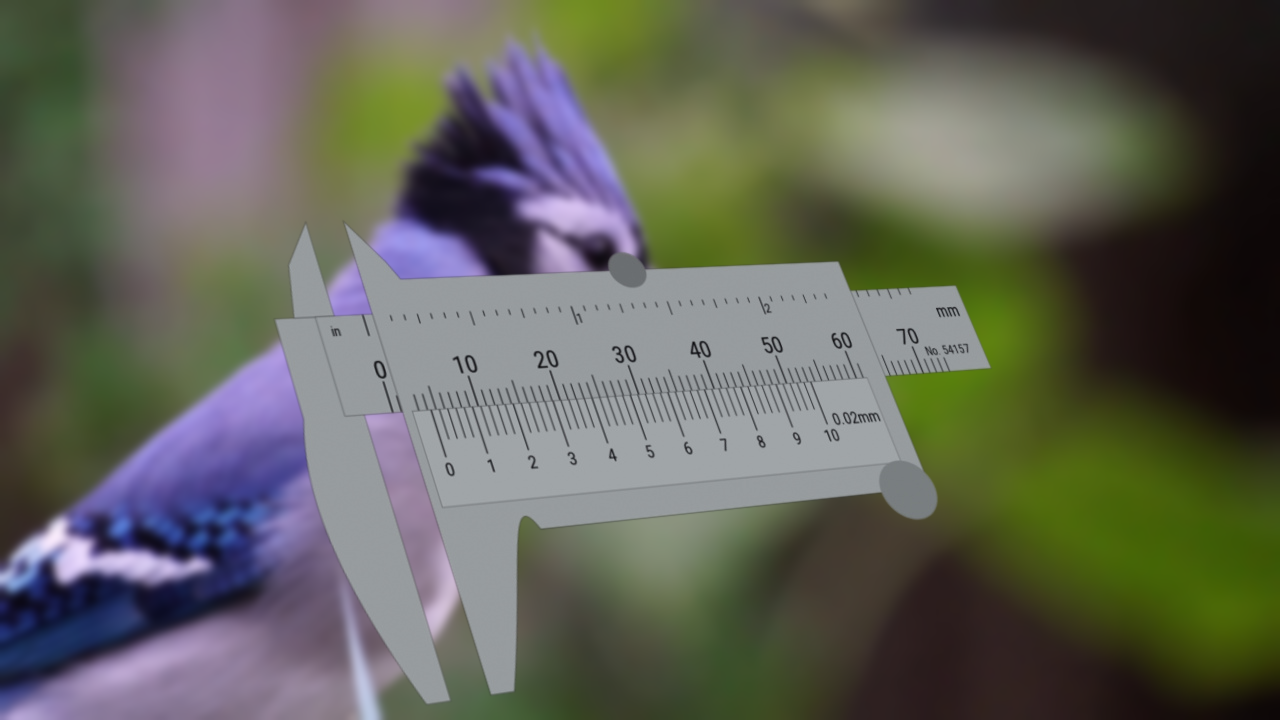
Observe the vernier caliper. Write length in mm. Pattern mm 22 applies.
mm 4.4
